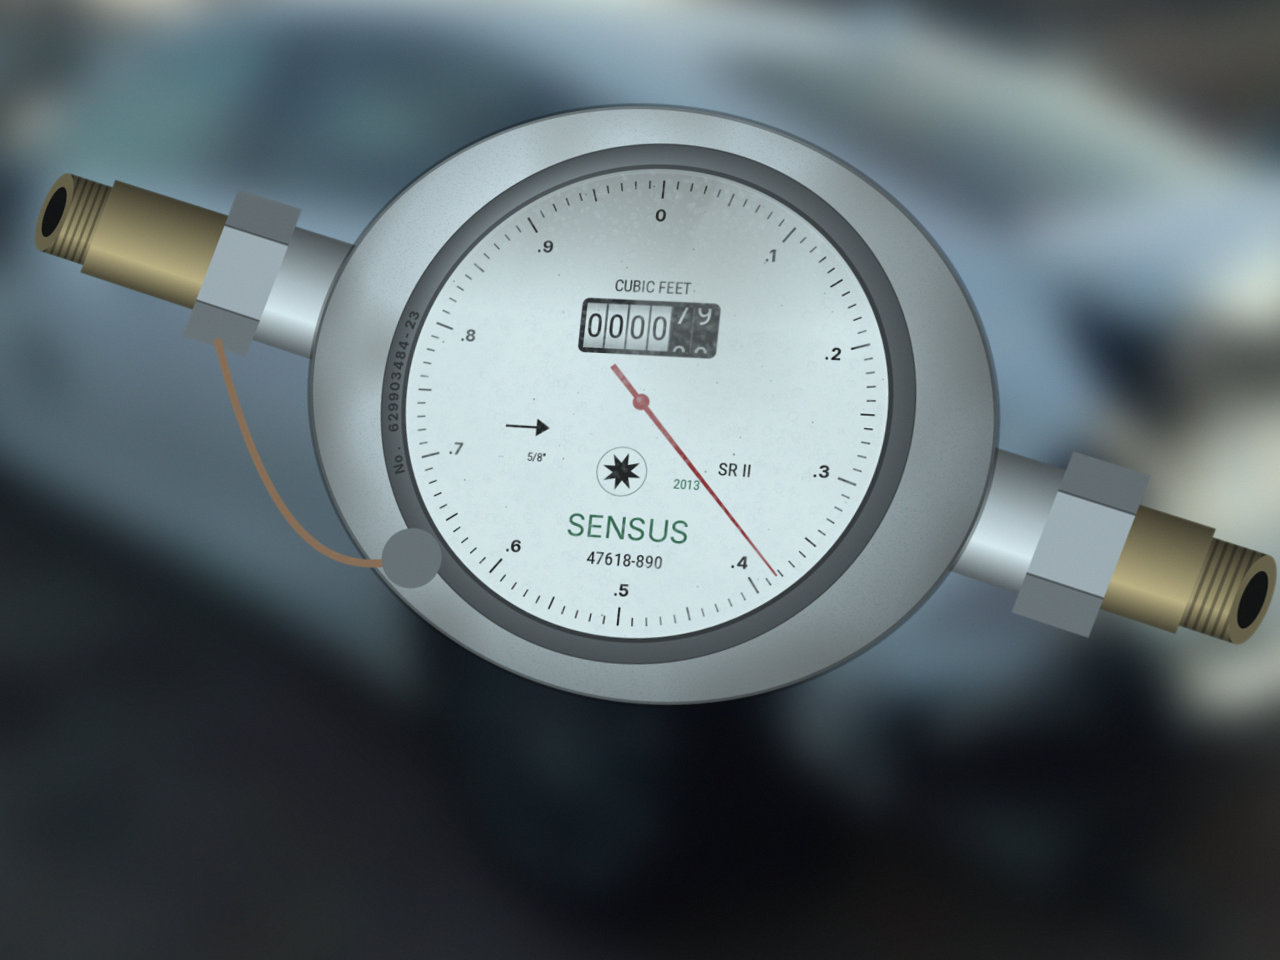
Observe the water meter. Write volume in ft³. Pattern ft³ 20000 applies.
ft³ 79.38
